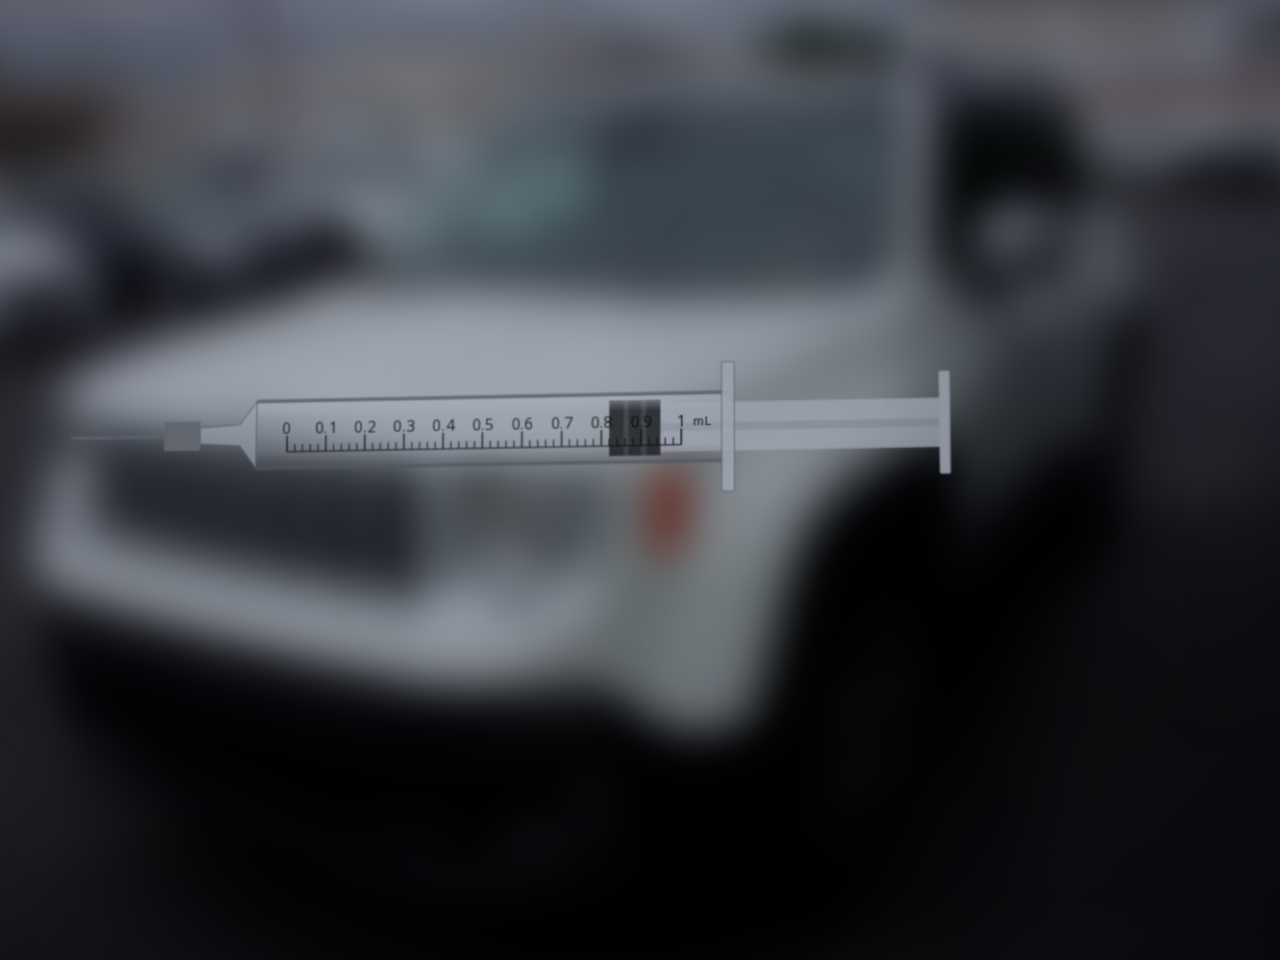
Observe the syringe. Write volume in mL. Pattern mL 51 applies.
mL 0.82
